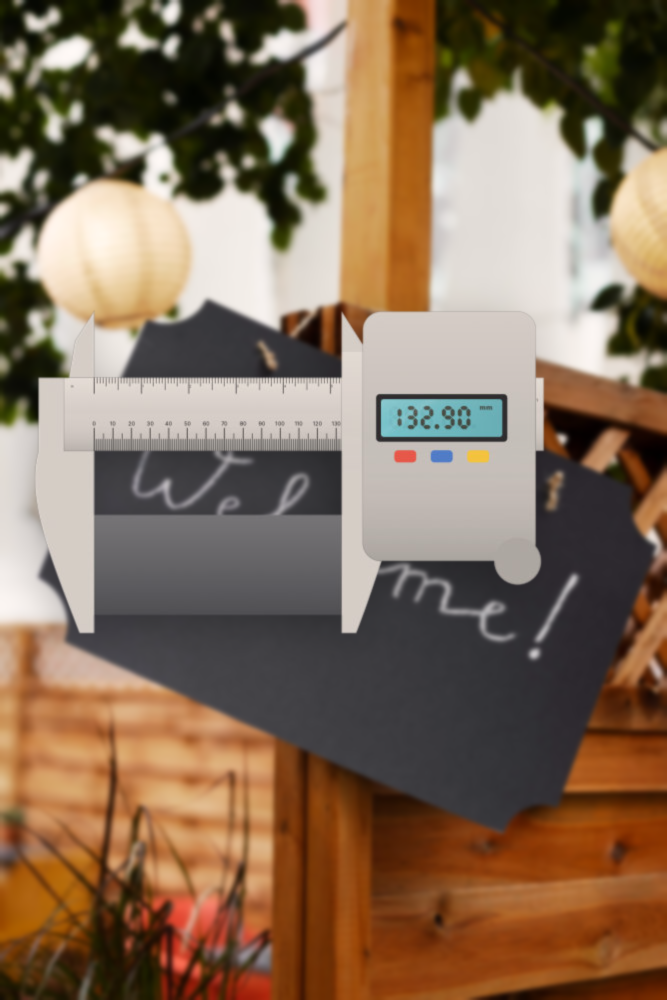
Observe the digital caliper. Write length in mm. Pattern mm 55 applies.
mm 132.90
